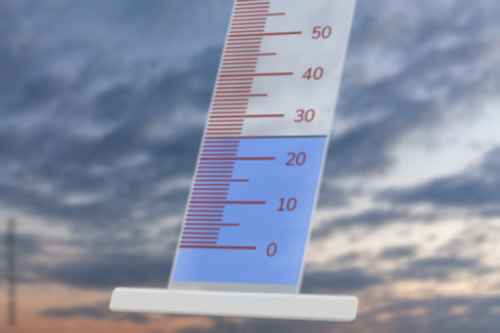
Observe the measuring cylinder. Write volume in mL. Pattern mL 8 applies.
mL 25
